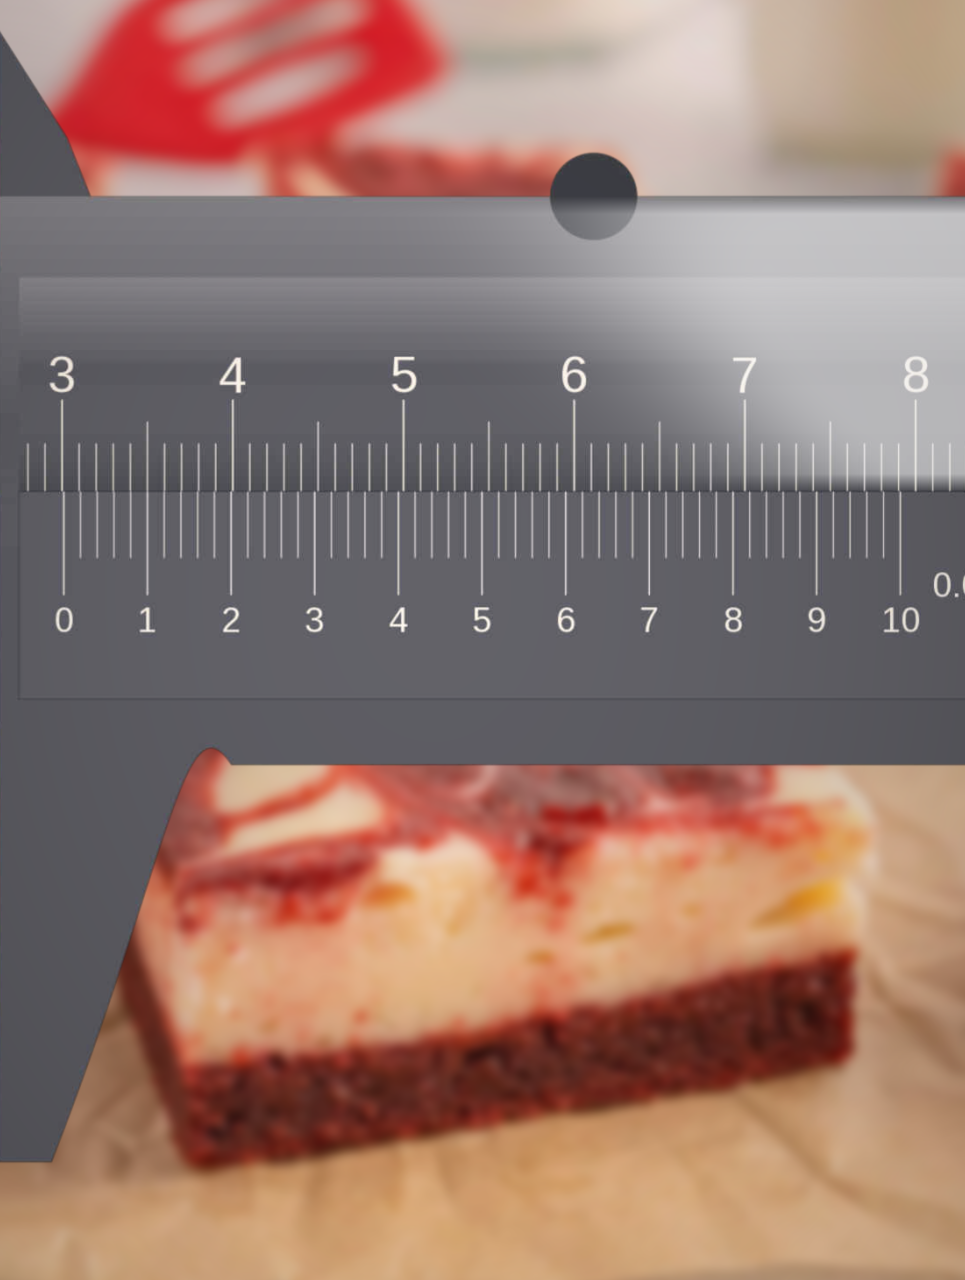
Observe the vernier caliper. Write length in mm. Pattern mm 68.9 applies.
mm 30.1
